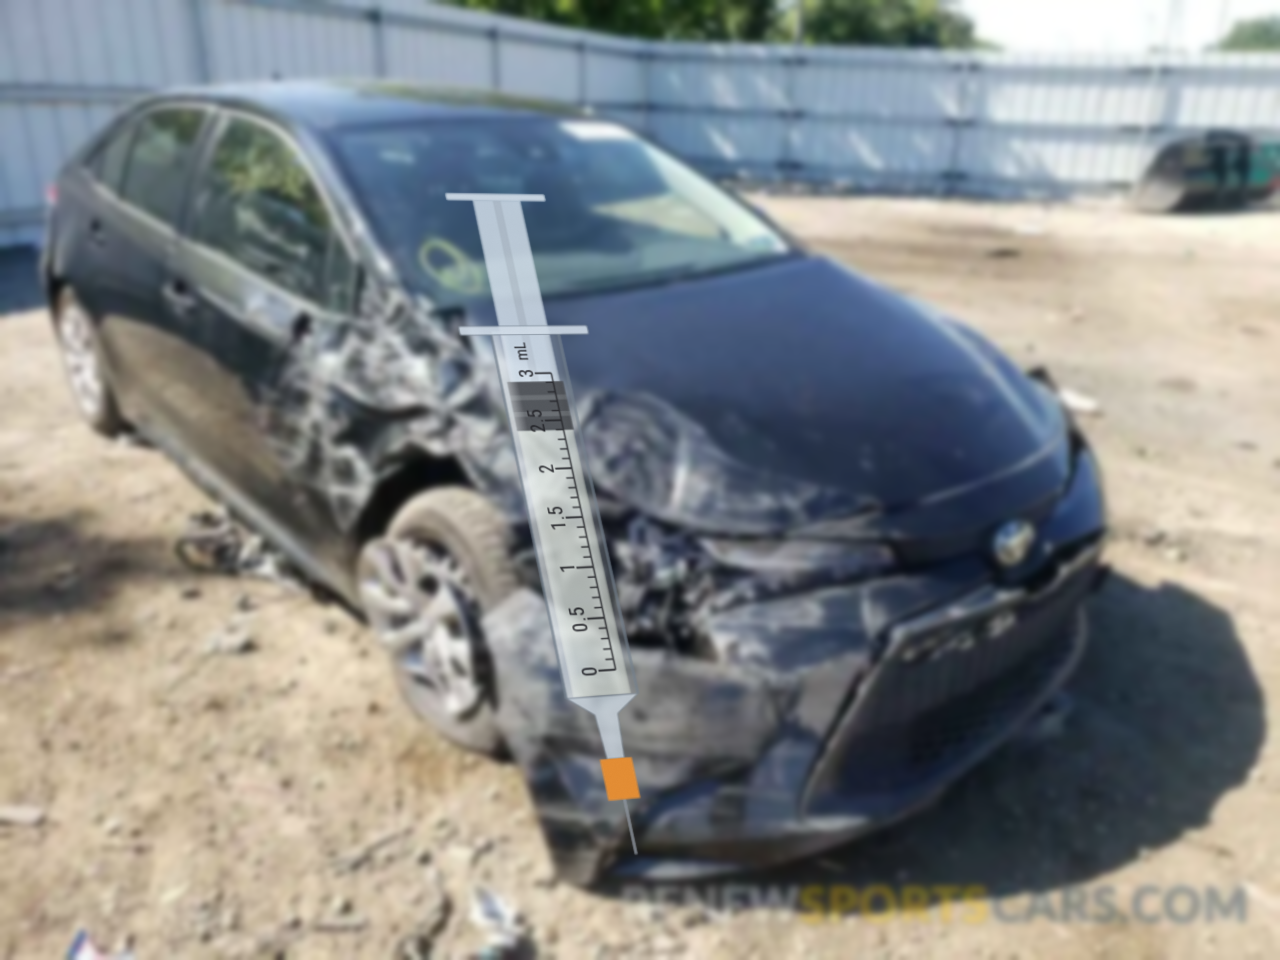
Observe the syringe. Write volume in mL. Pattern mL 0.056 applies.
mL 2.4
